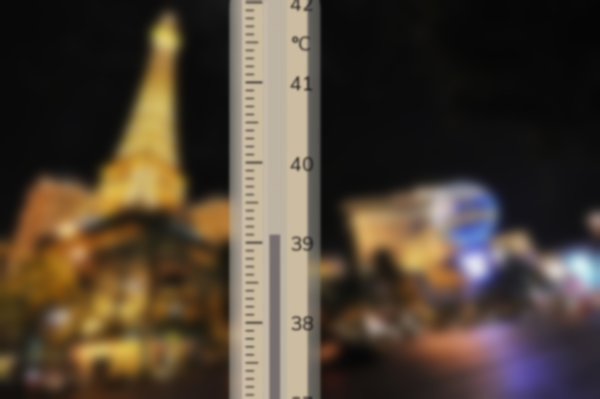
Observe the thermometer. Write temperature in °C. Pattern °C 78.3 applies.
°C 39.1
